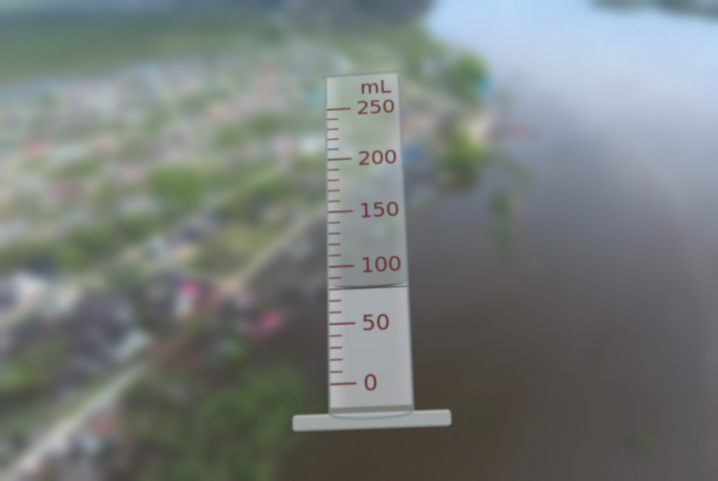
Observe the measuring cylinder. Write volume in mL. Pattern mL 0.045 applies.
mL 80
